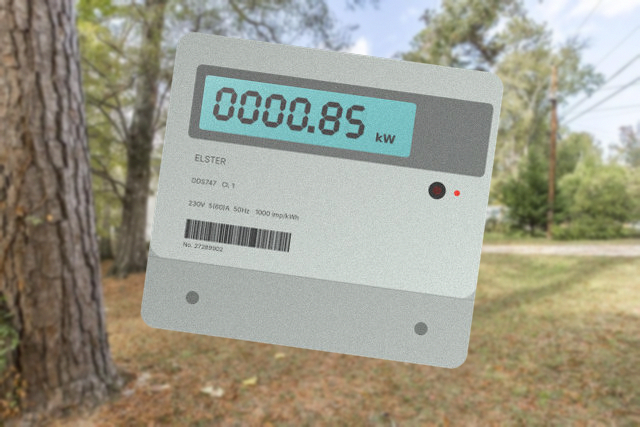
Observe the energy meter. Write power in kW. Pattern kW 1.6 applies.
kW 0.85
